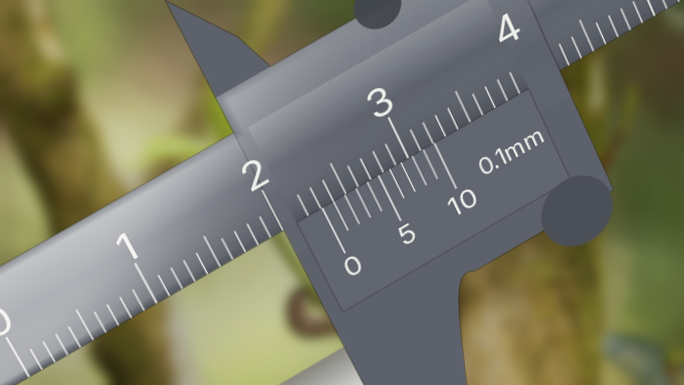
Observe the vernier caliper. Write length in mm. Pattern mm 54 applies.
mm 23.1
